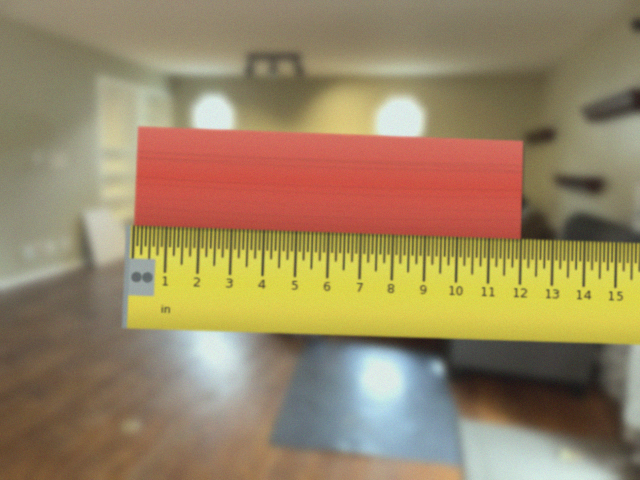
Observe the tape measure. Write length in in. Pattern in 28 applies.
in 12
